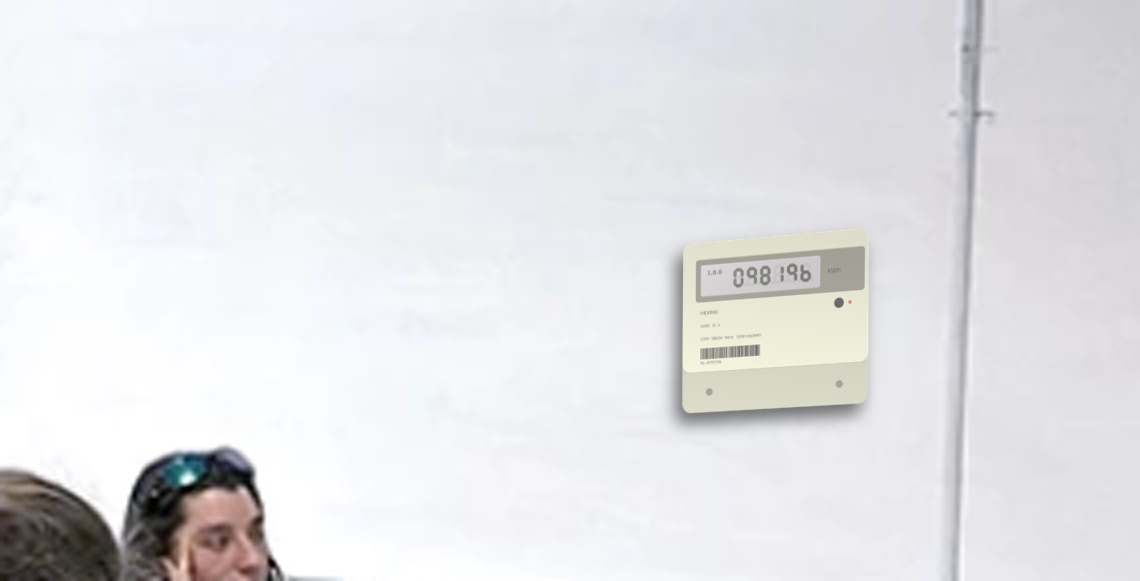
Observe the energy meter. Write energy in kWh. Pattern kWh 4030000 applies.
kWh 98196
